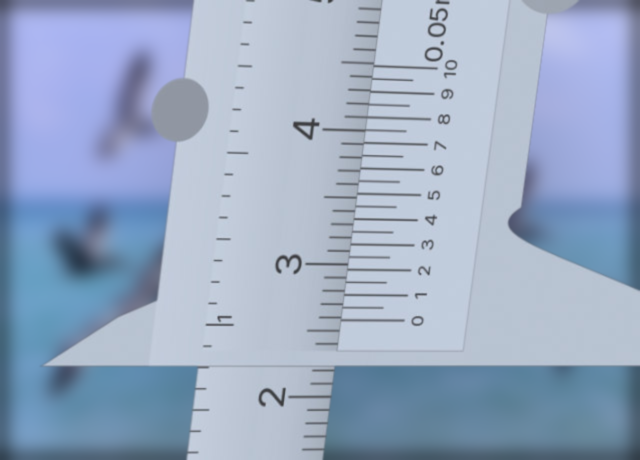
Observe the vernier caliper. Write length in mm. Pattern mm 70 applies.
mm 25.8
